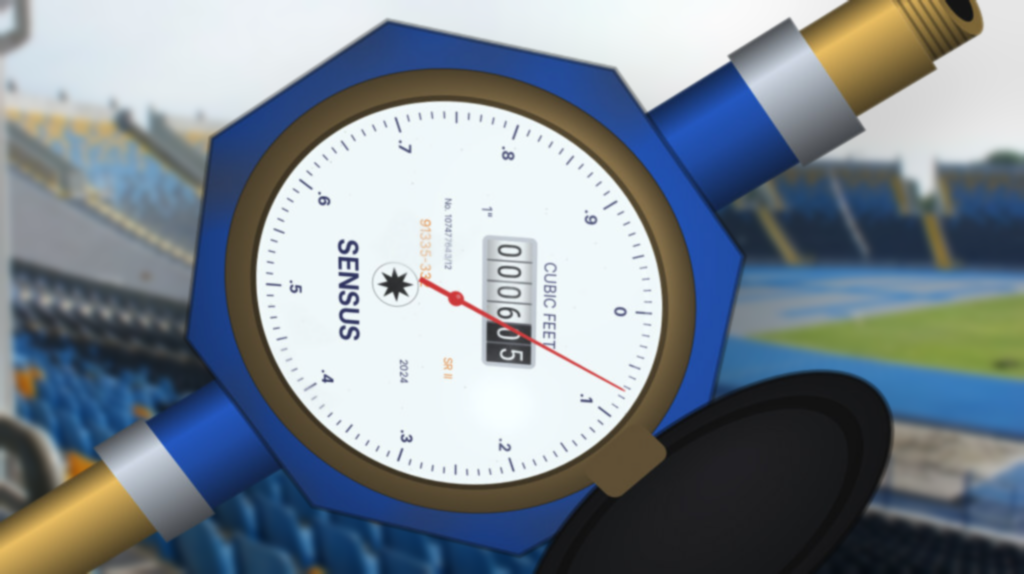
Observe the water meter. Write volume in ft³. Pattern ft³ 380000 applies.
ft³ 605.07
